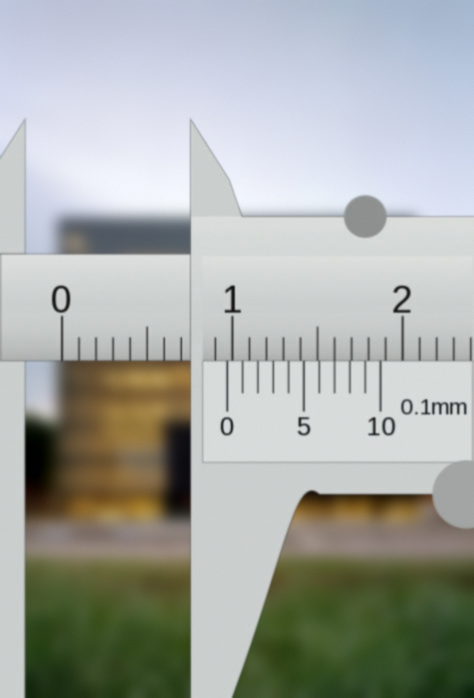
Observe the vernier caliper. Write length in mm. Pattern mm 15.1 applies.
mm 9.7
